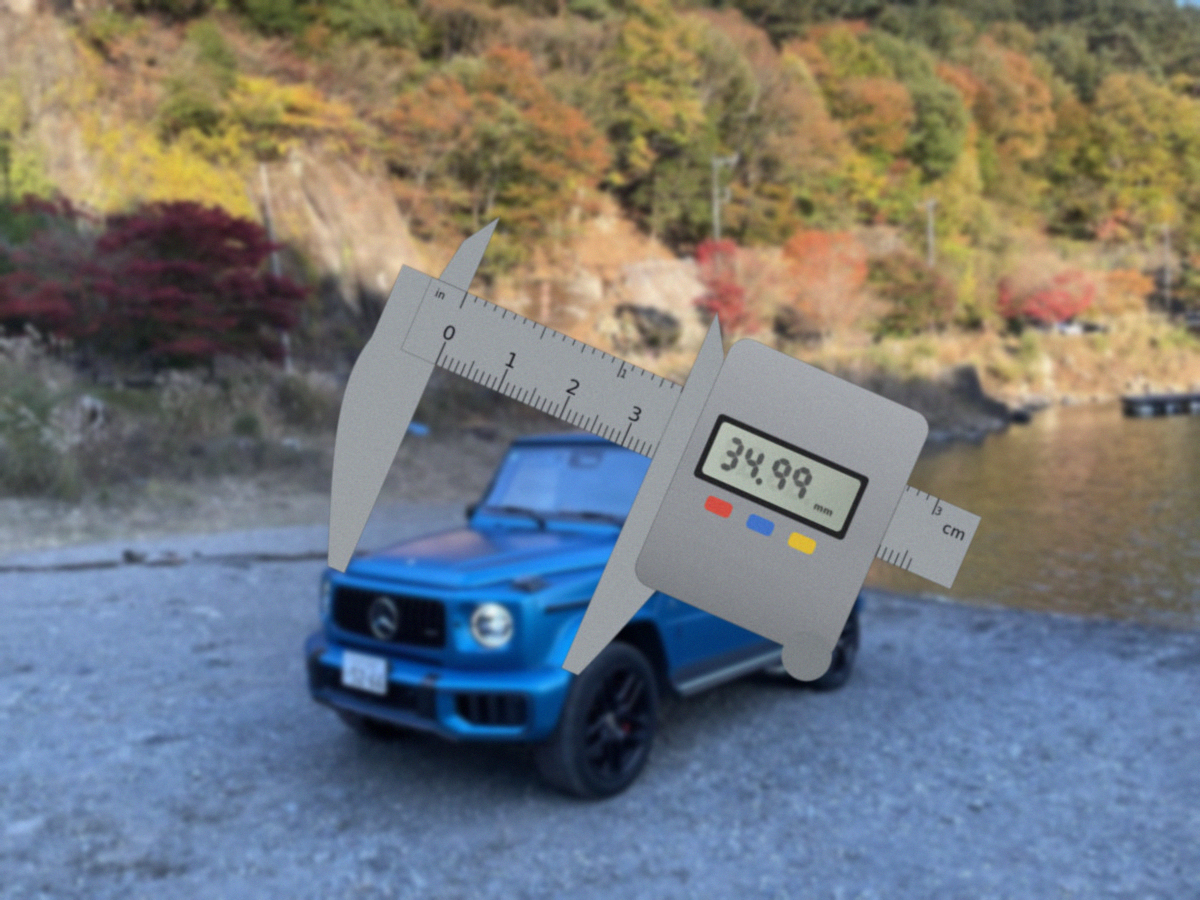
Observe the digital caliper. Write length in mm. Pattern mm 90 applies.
mm 34.99
